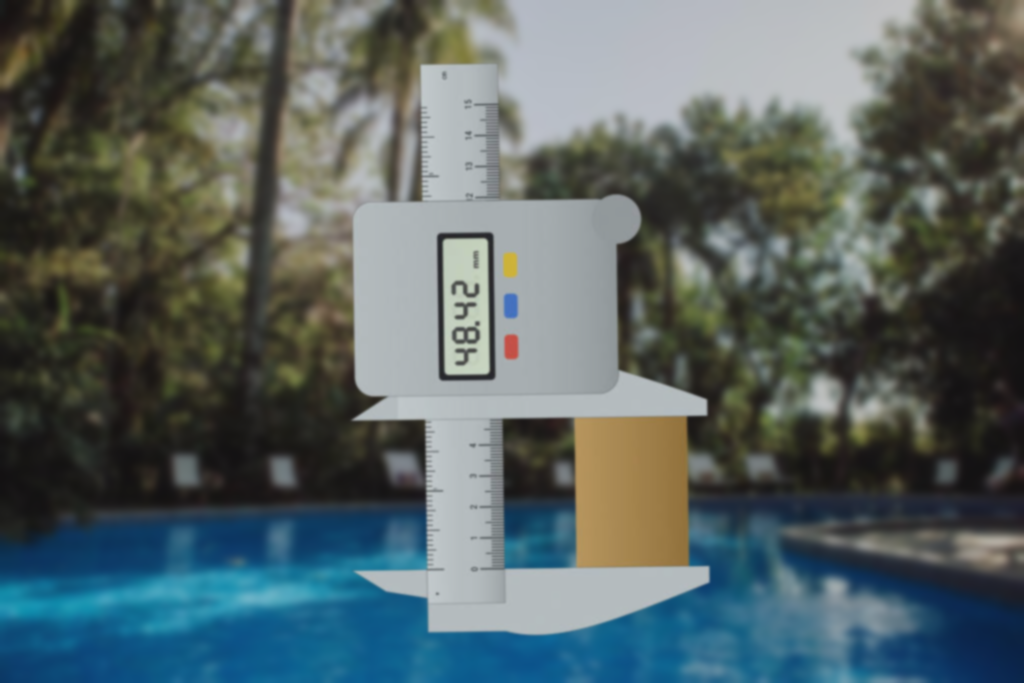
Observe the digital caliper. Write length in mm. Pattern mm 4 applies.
mm 48.42
